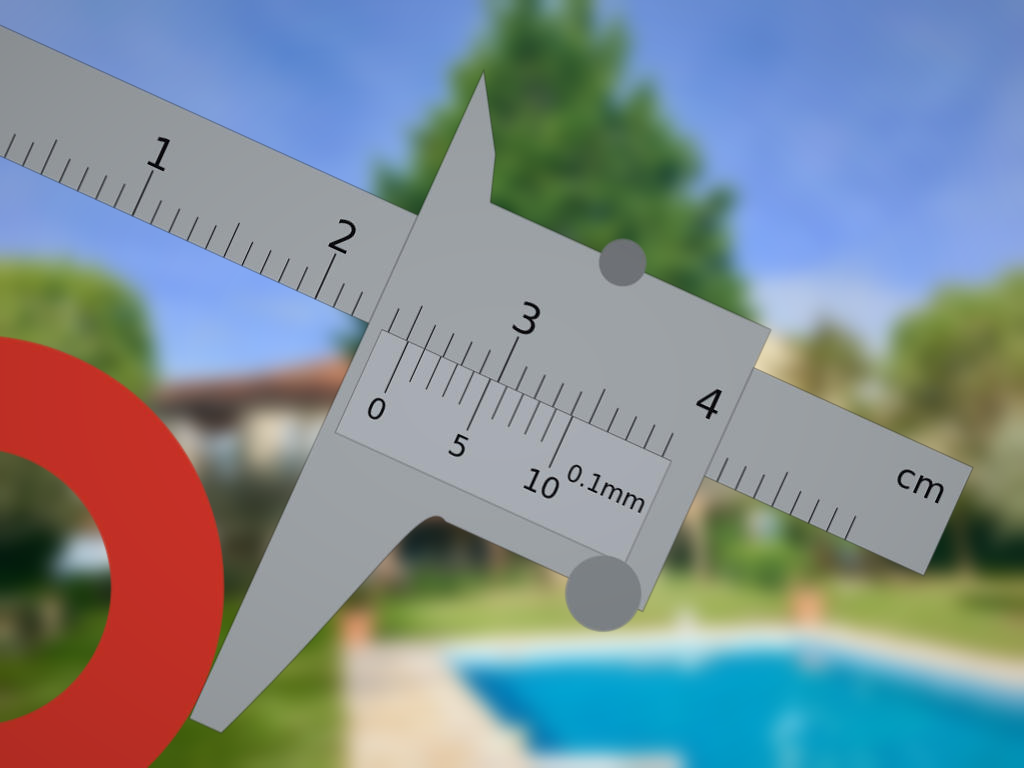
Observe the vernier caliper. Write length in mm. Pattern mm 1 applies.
mm 25.1
